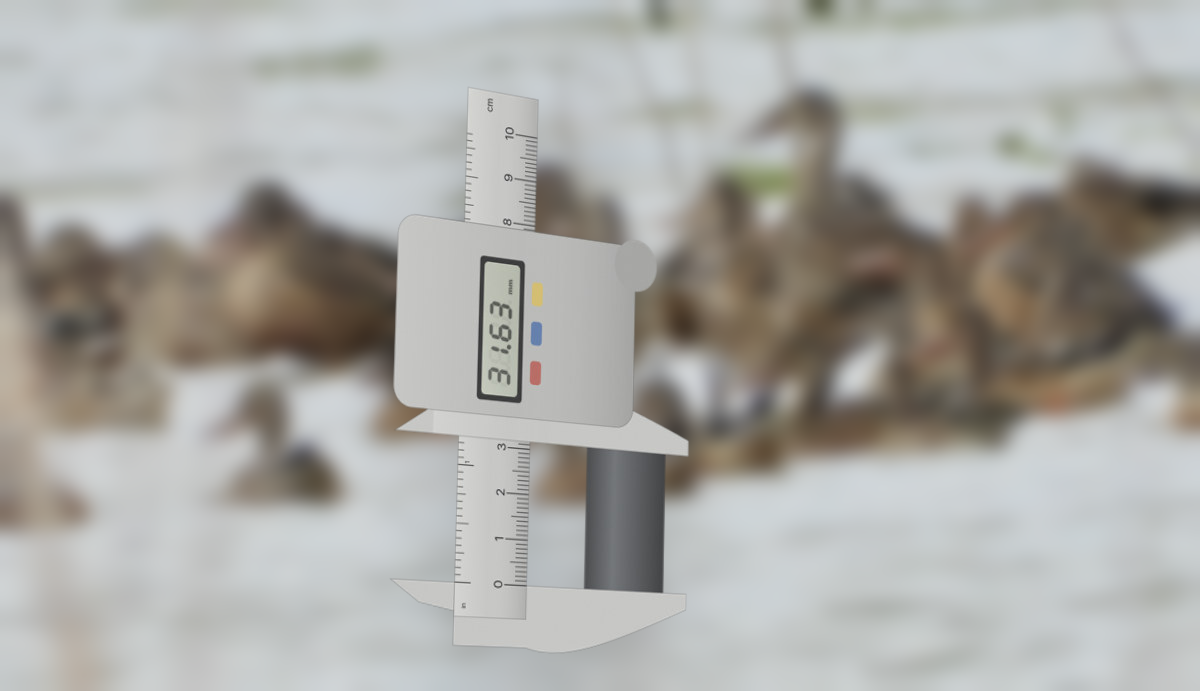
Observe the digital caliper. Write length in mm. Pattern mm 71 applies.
mm 31.63
